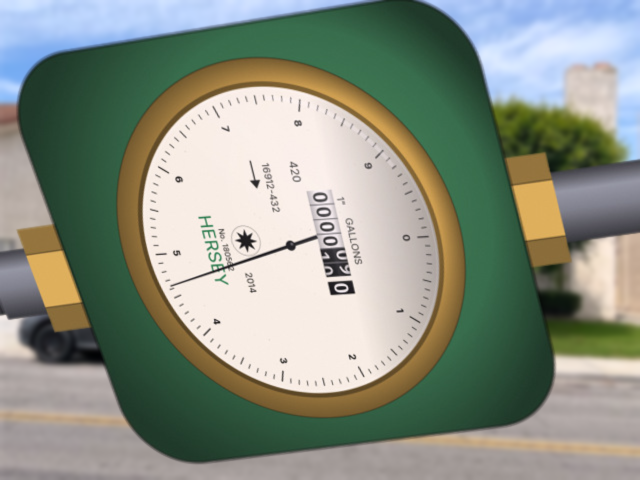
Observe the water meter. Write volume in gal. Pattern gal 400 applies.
gal 94.6
